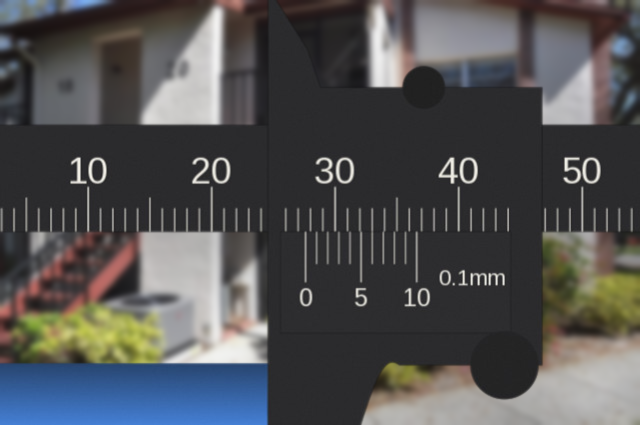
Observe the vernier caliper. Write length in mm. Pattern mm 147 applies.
mm 27.6
